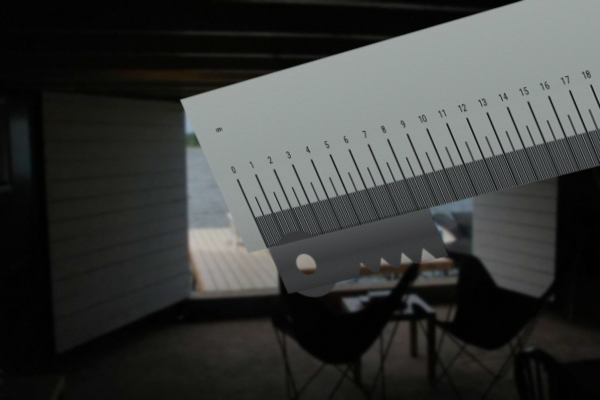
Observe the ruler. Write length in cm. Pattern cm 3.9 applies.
cm 8.5
